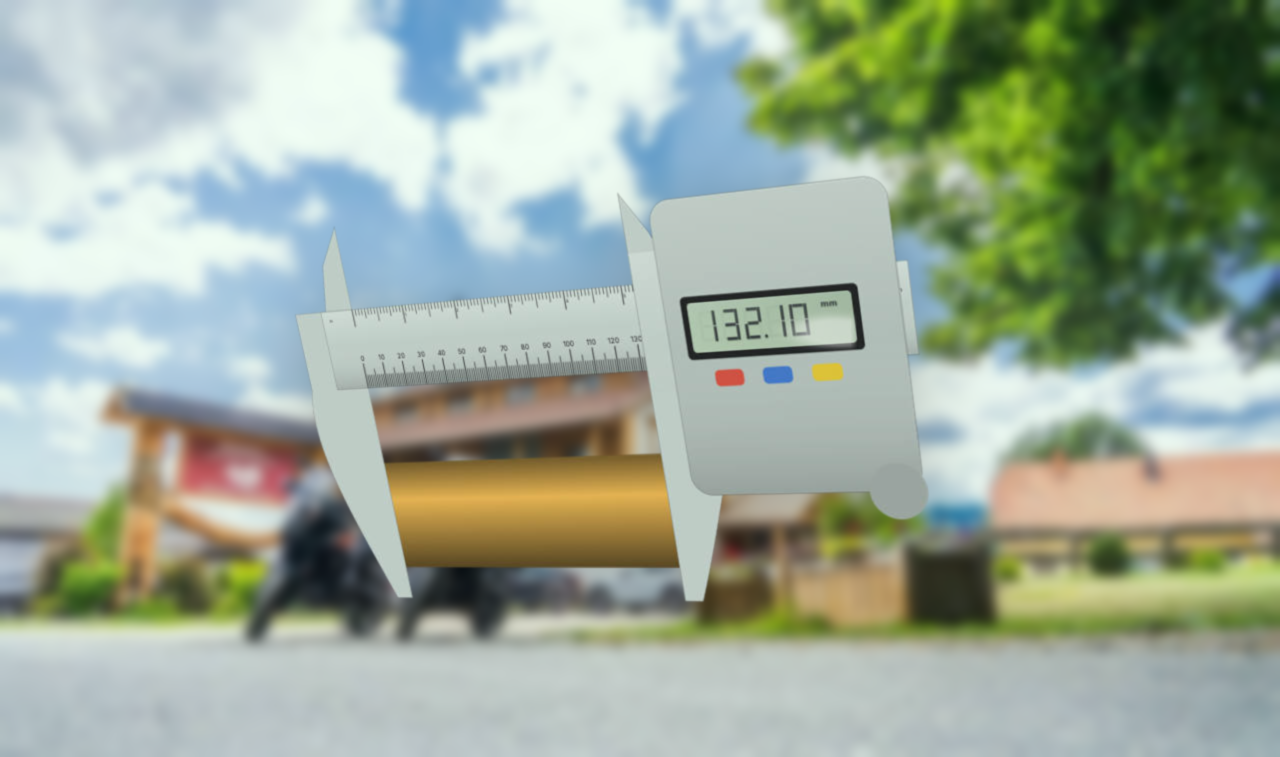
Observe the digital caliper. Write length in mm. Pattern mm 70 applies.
mm 132.10
